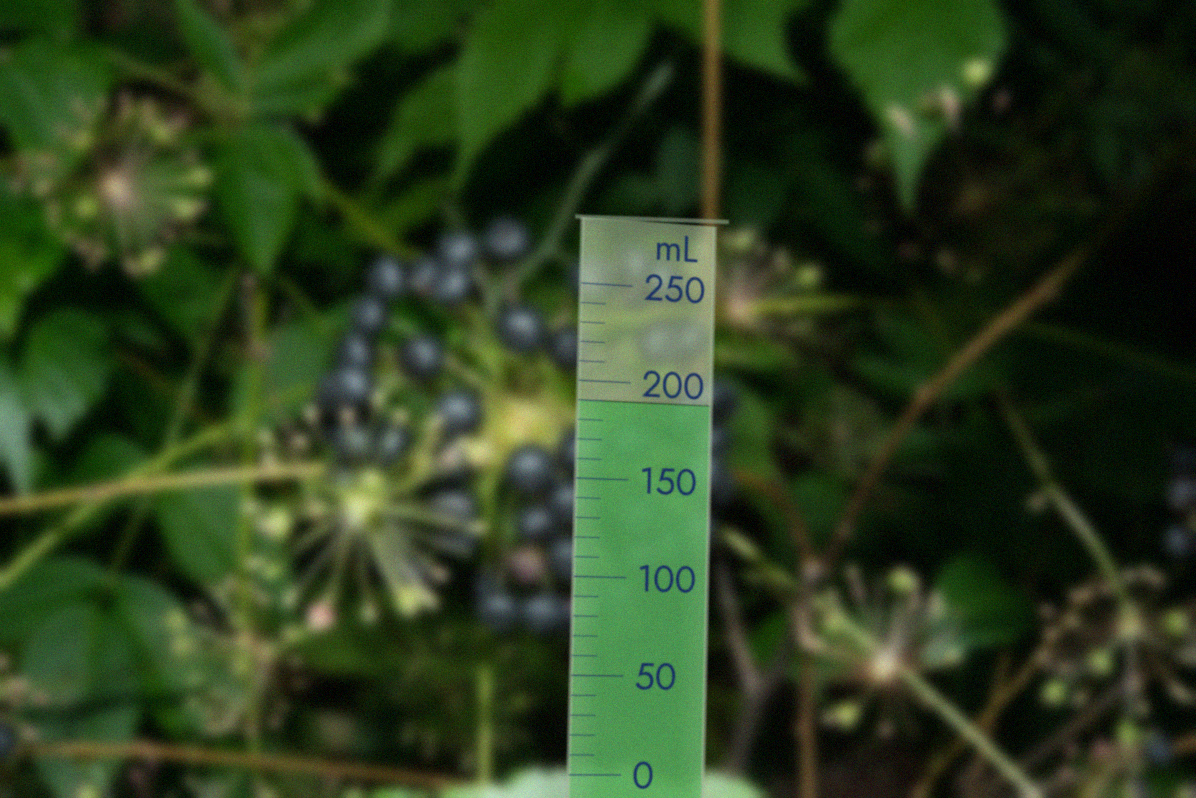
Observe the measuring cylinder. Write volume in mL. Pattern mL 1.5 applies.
mL 190
